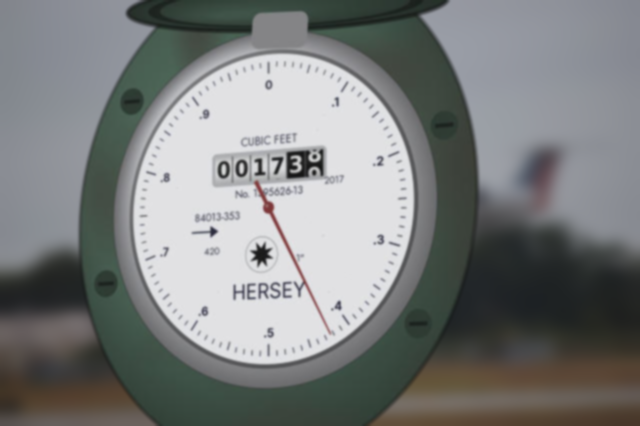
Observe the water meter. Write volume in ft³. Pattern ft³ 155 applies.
ft³ 1738.42
